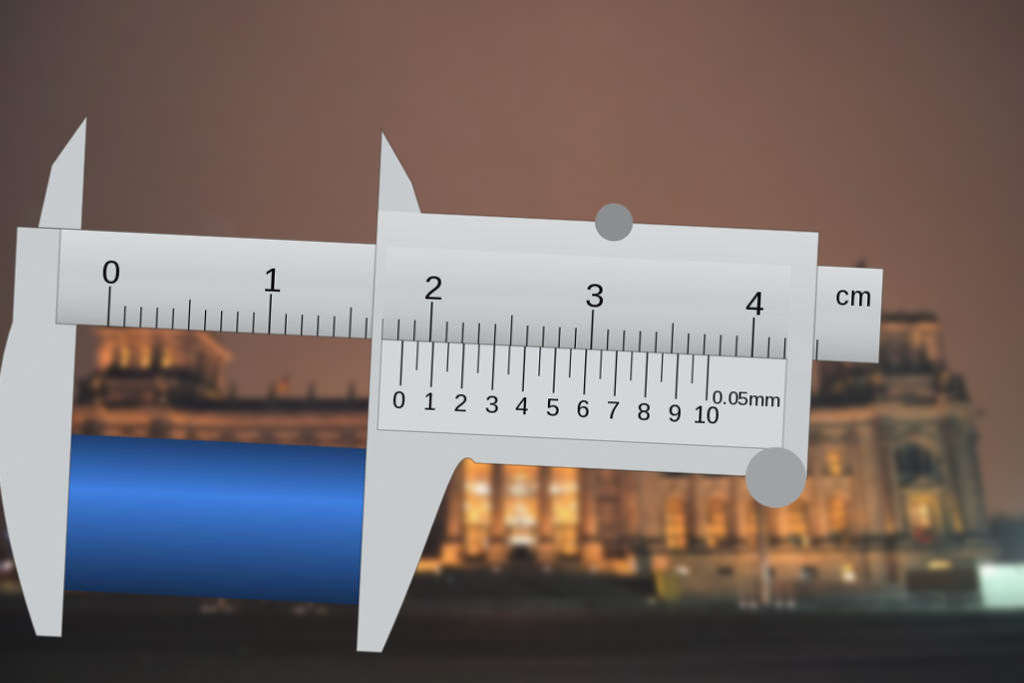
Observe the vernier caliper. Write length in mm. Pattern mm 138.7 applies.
mm 18.3
